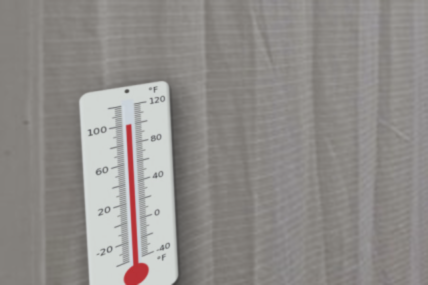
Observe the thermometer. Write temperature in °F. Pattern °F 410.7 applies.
°F 100
